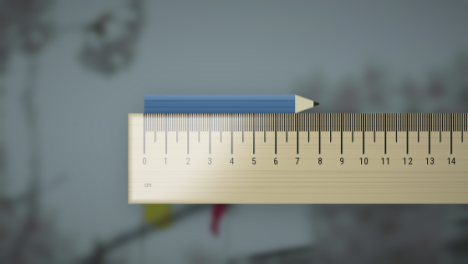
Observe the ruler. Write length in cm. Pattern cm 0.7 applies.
cm 8
